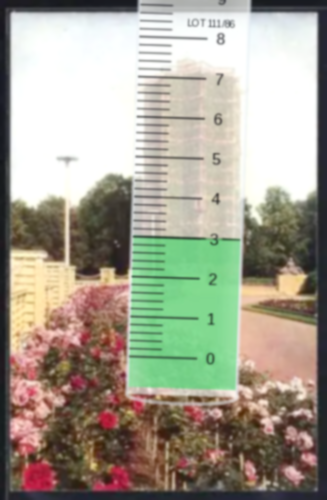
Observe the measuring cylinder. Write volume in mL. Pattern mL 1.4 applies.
mL 3
